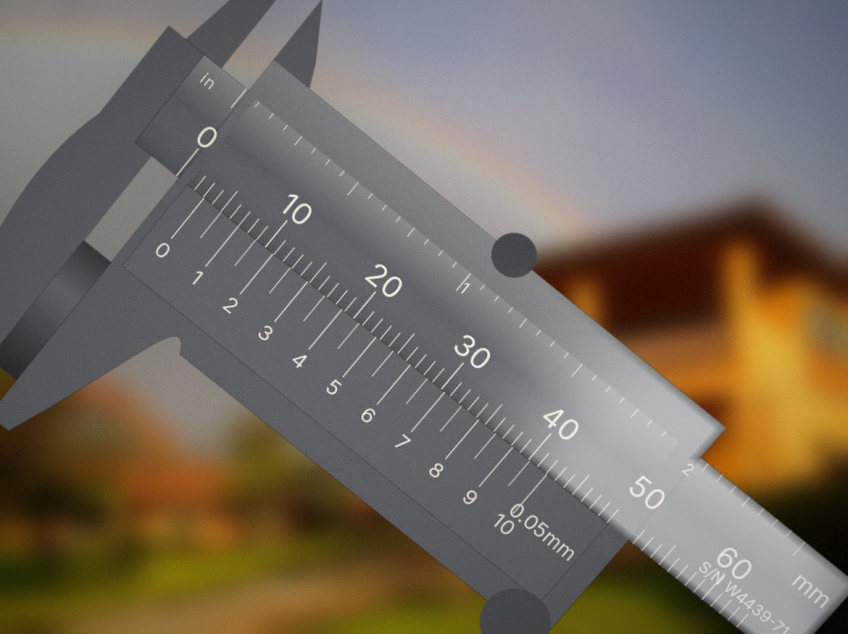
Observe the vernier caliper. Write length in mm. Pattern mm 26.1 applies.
mm 3.1
